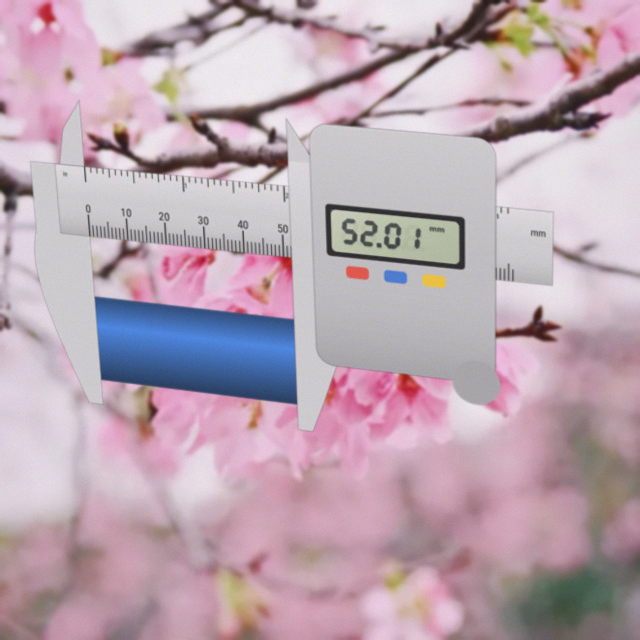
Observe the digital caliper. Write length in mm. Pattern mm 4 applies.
mm 52.01
